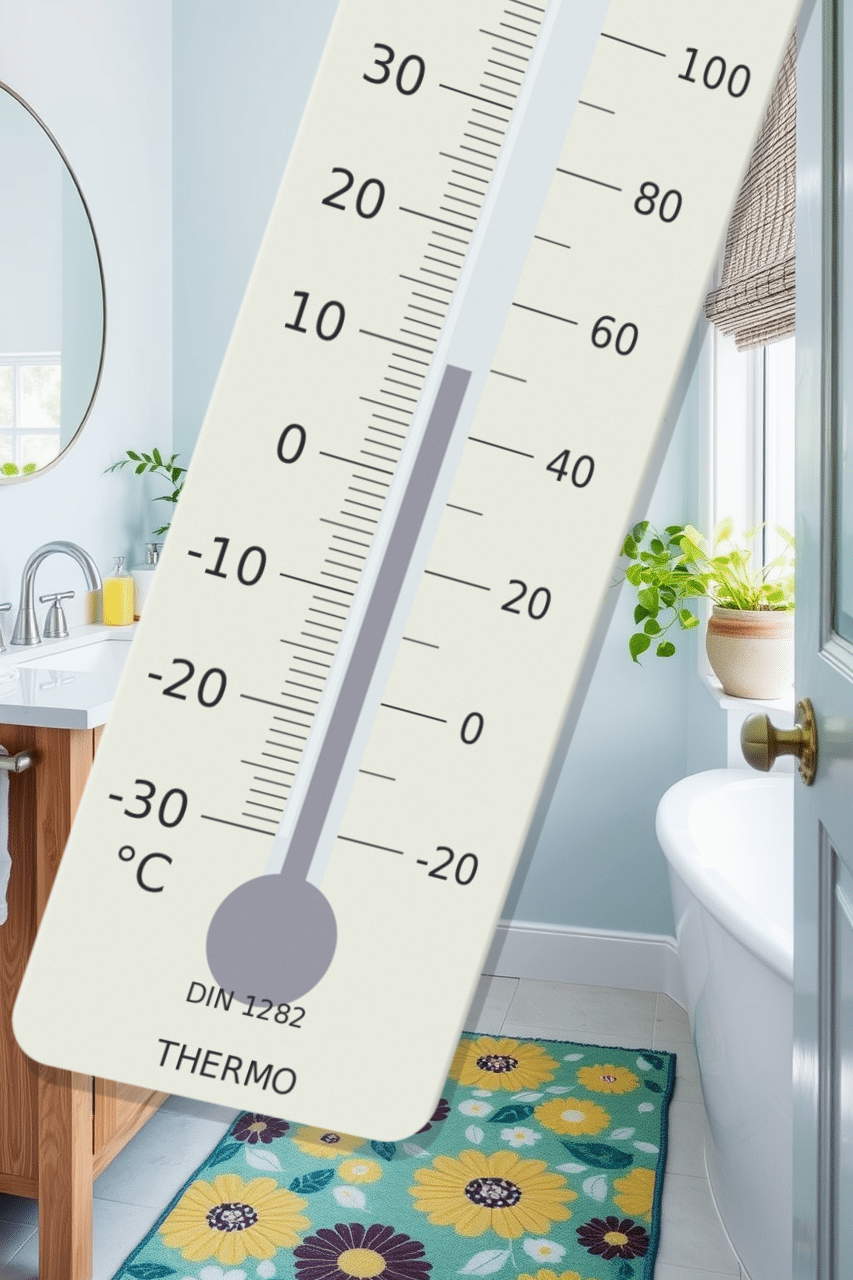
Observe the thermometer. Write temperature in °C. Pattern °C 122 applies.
°C 9.5
